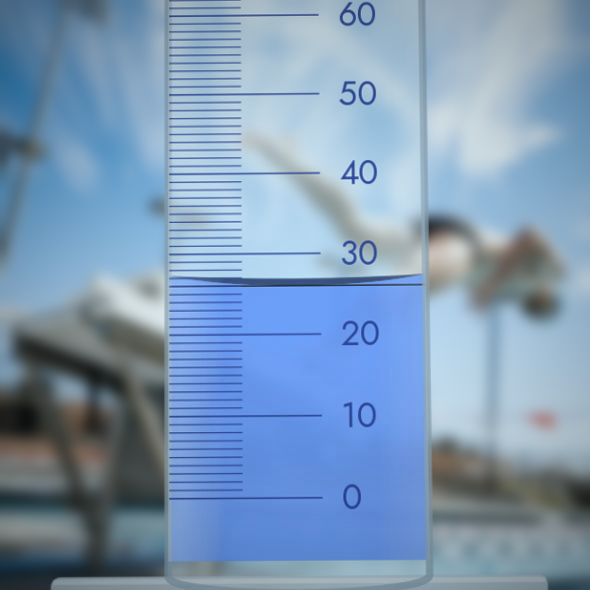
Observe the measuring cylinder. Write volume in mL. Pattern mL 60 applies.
mL 26
